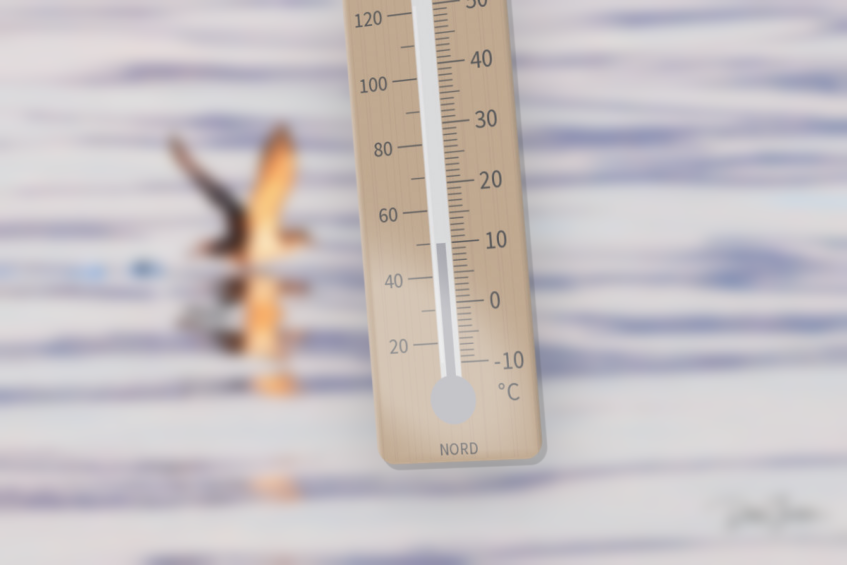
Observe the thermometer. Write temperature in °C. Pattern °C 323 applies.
°C 10
